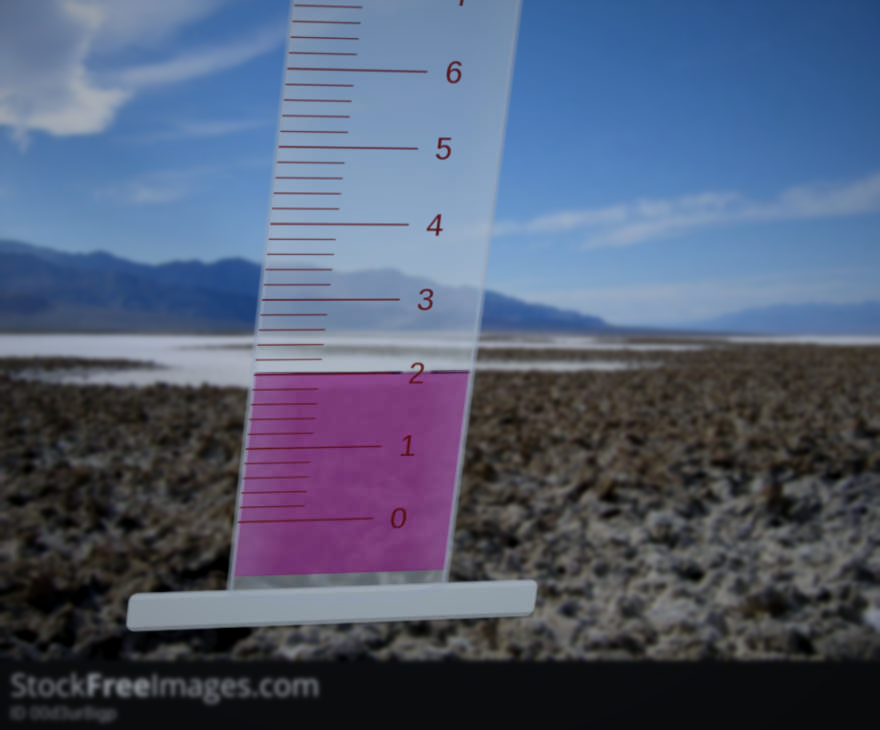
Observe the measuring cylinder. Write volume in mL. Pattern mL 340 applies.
mL 2
